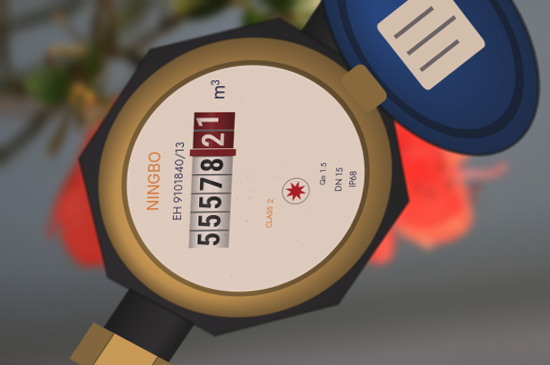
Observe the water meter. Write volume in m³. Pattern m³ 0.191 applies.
m³ 55578.21
